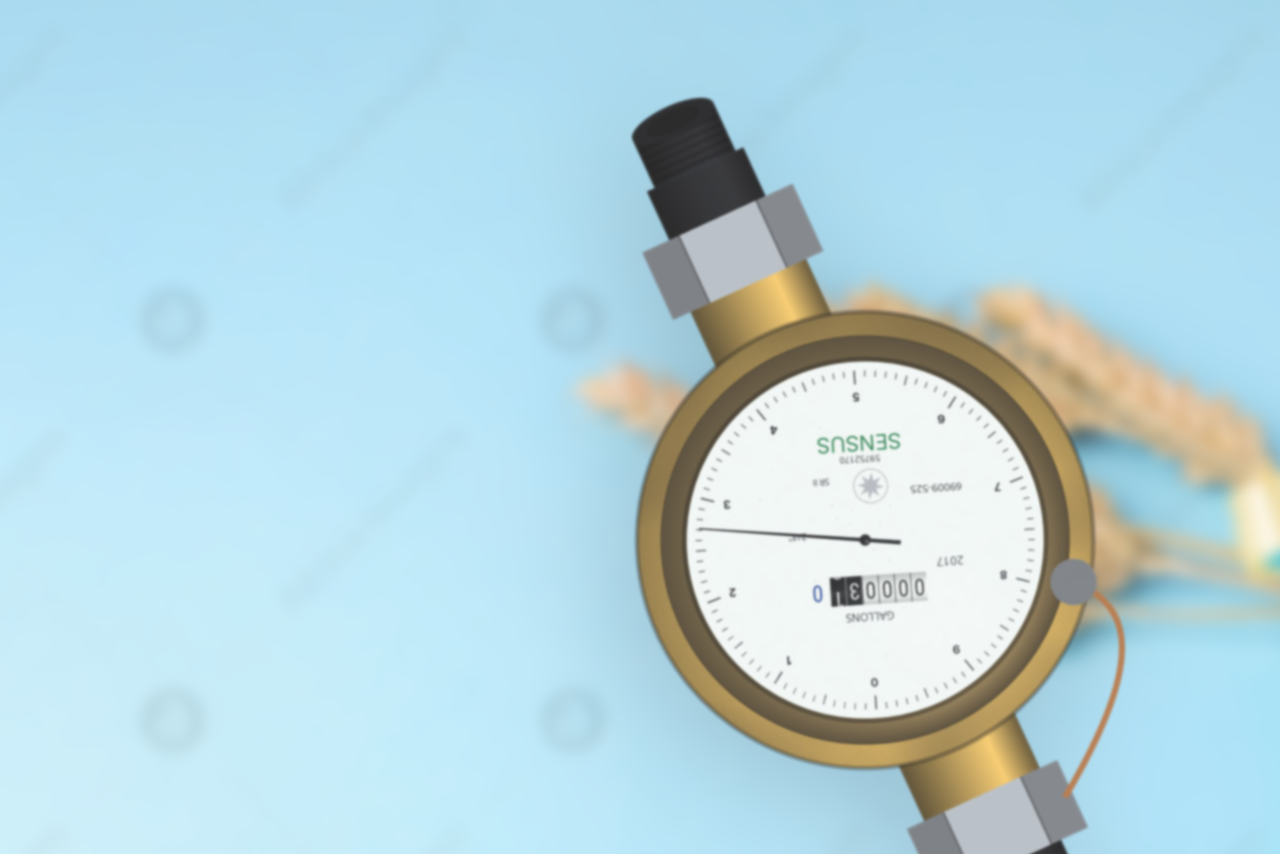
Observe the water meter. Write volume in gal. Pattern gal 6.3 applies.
gal 312.7
